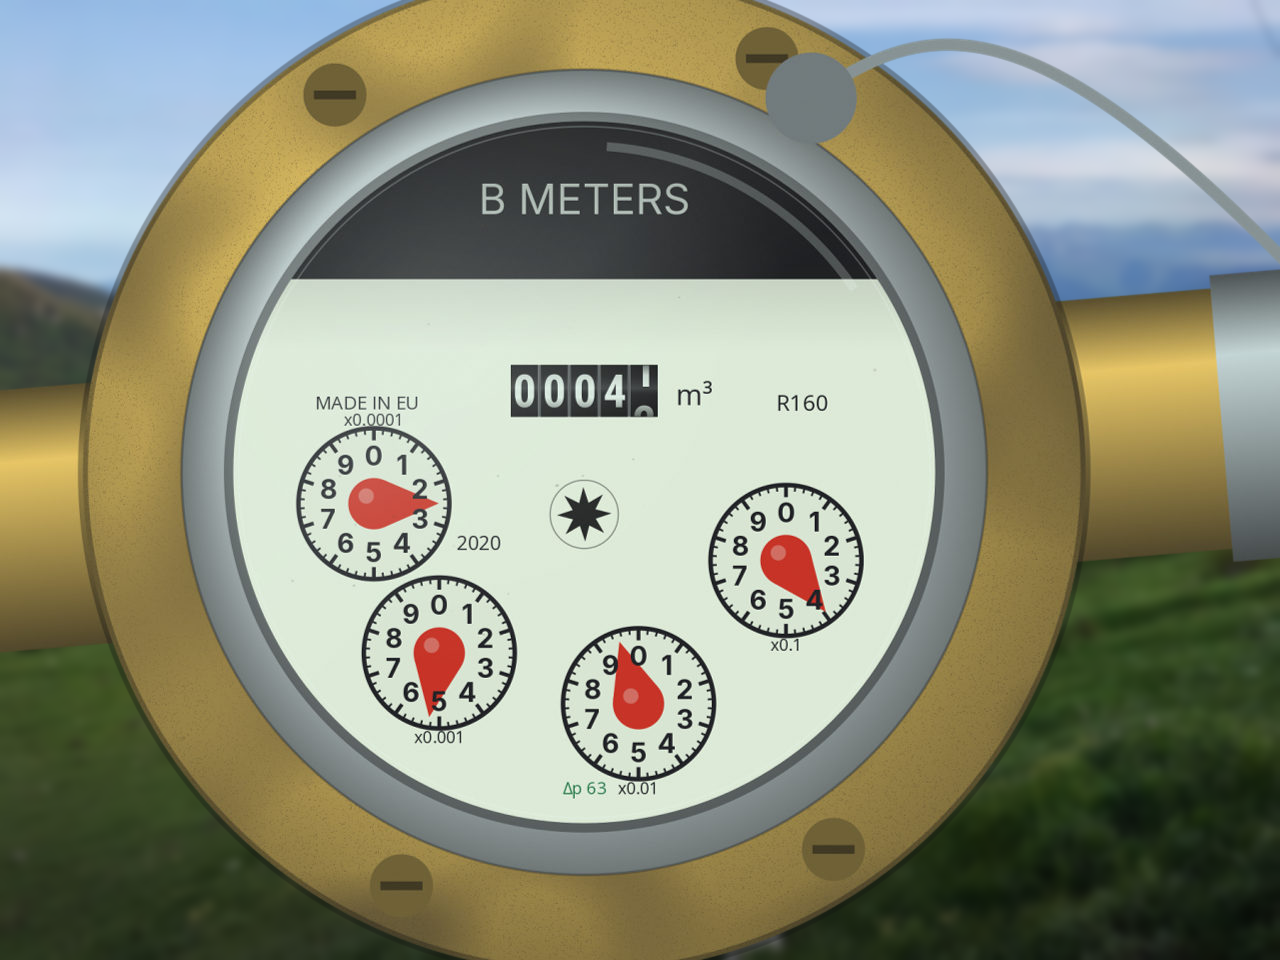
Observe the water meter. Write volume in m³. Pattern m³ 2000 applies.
m³ 41.3952
